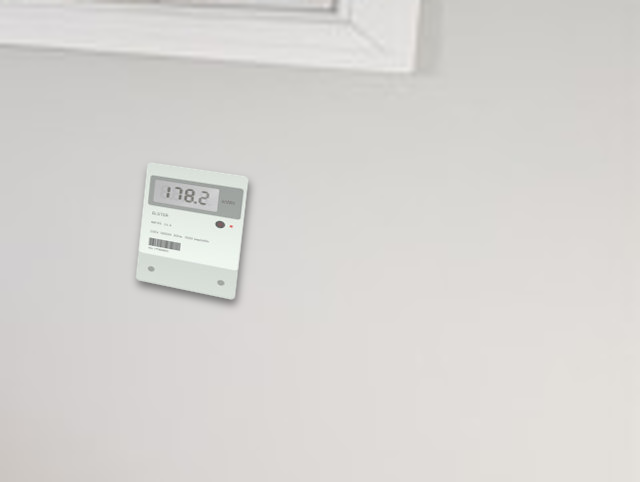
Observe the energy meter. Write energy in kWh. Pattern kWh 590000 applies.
kWh 178.2
